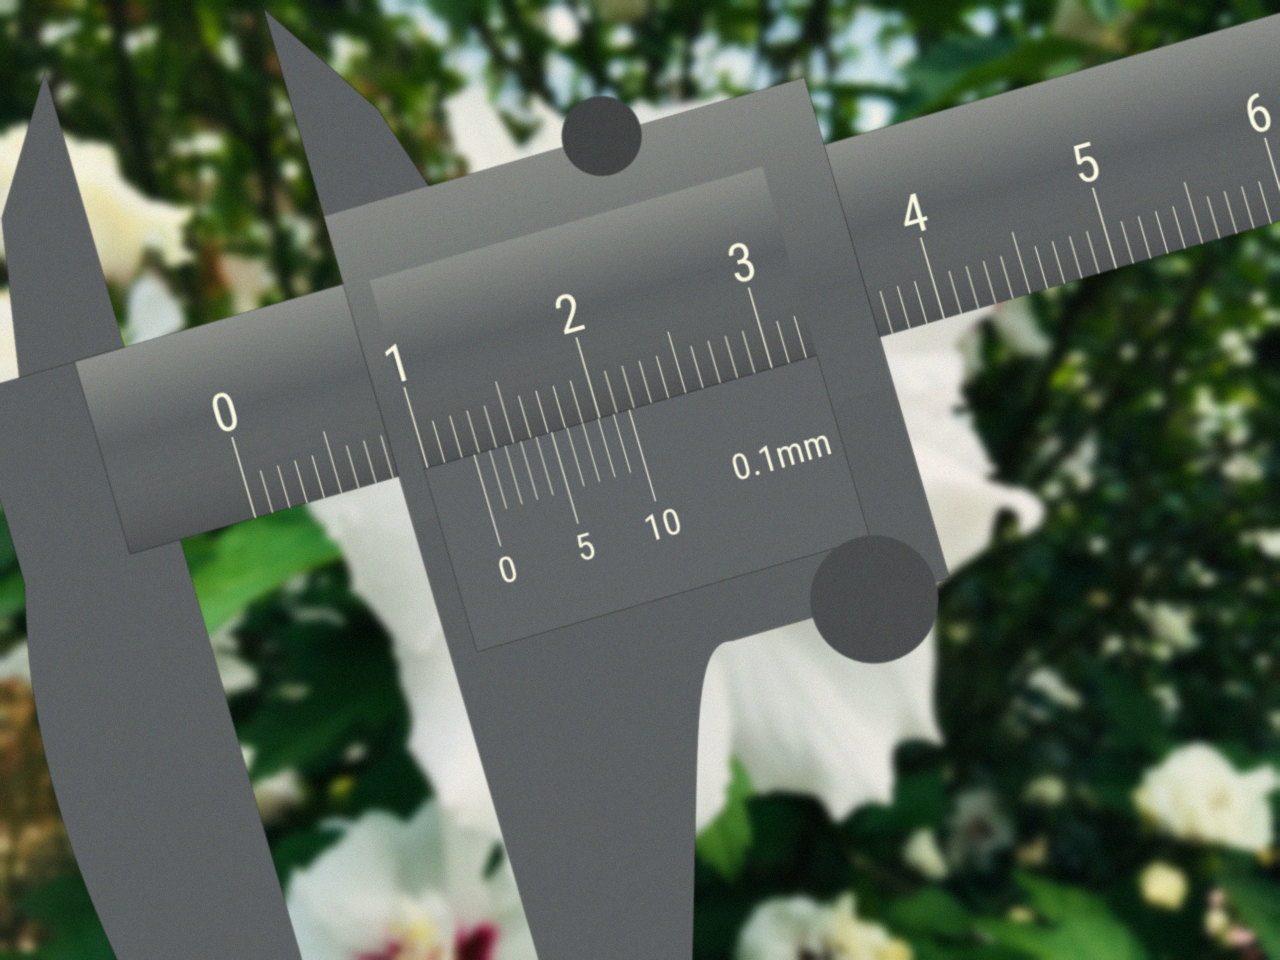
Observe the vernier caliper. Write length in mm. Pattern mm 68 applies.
mm 12.7
